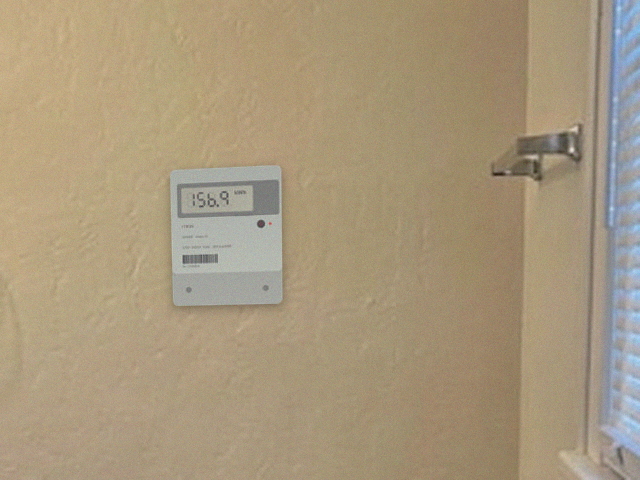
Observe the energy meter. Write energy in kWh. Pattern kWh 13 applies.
kWh 156.9
